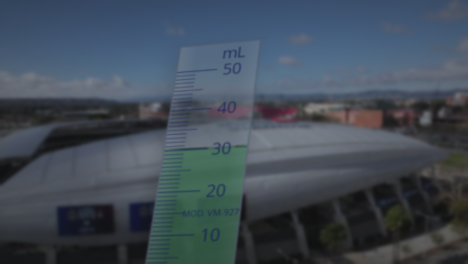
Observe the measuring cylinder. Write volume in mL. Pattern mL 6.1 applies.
mL 30
